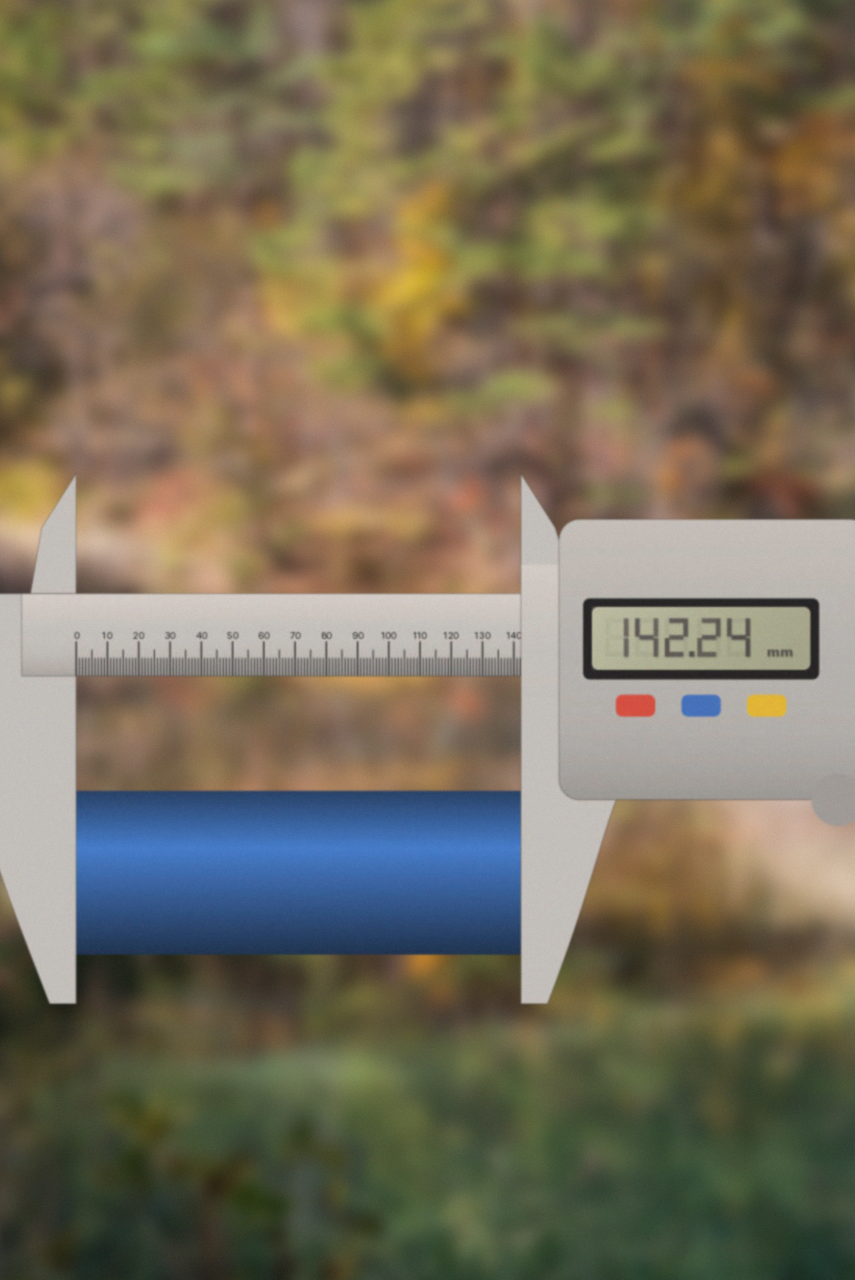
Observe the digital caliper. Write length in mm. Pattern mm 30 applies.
mm 142.24
